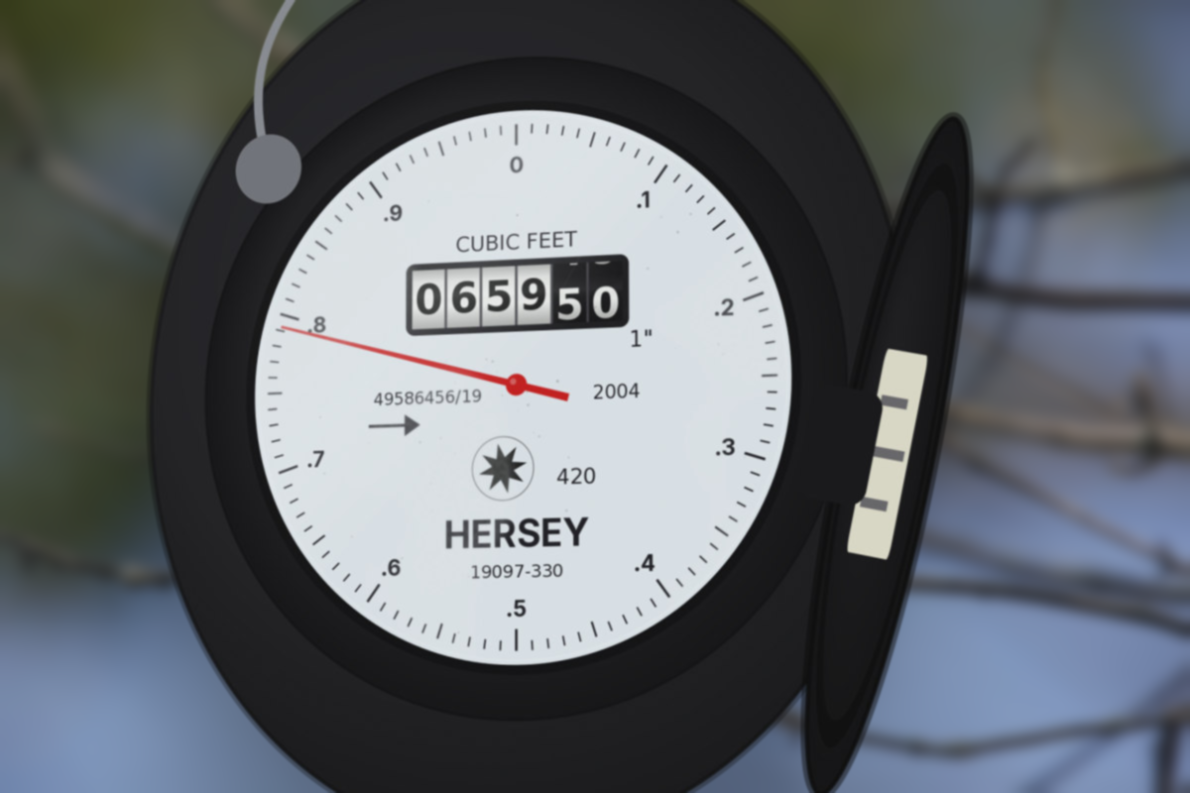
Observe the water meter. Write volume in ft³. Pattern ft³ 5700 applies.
ft³ 65949.79
